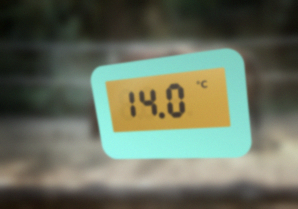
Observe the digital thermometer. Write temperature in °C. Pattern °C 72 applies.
°C 14.0
